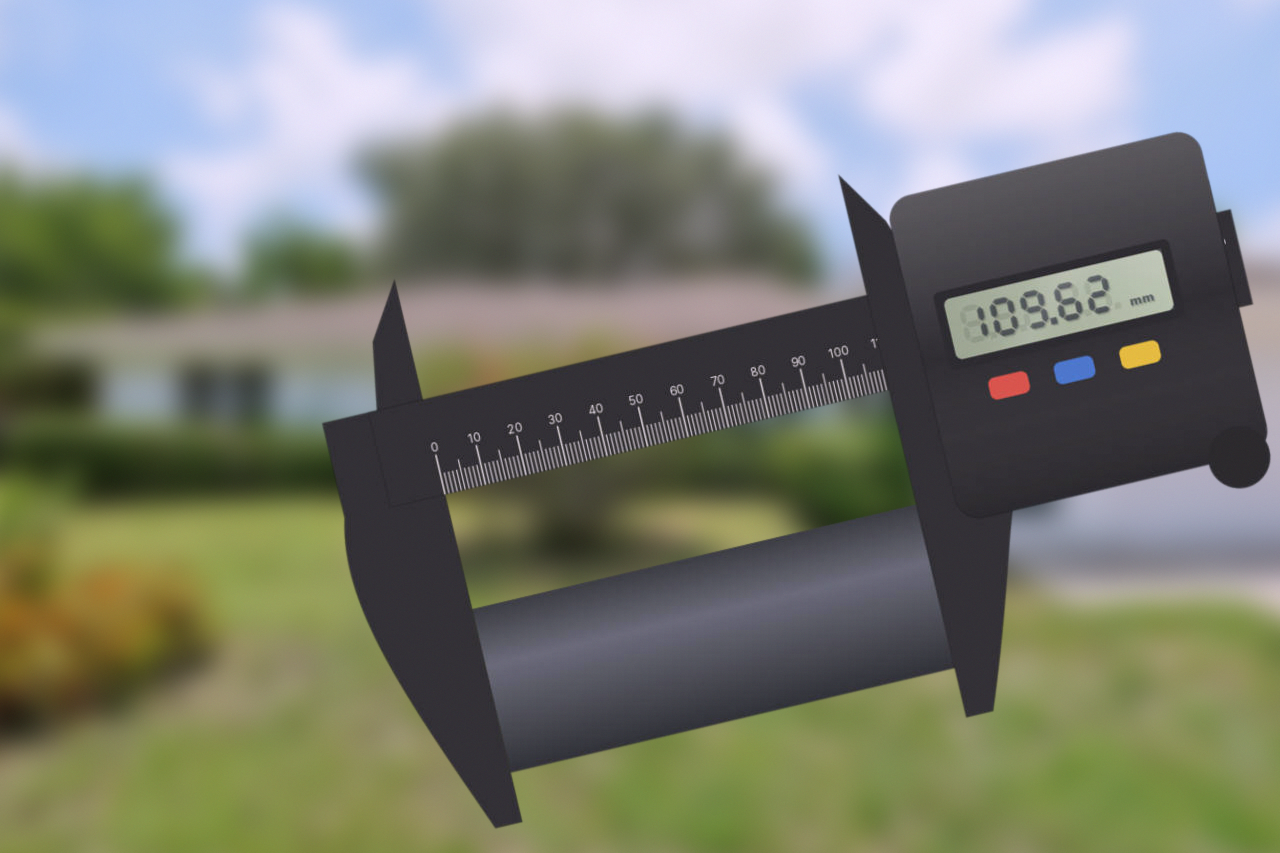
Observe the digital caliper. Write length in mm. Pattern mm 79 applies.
mm 109.62
